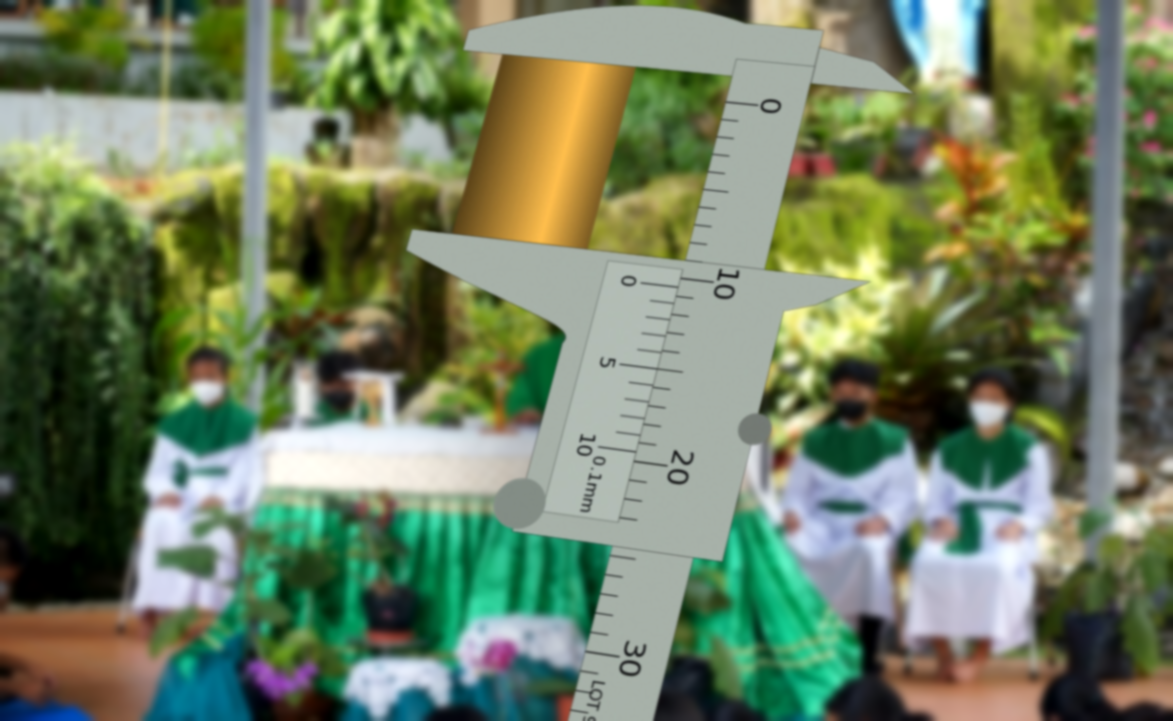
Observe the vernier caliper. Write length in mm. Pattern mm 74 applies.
mm 10.5
